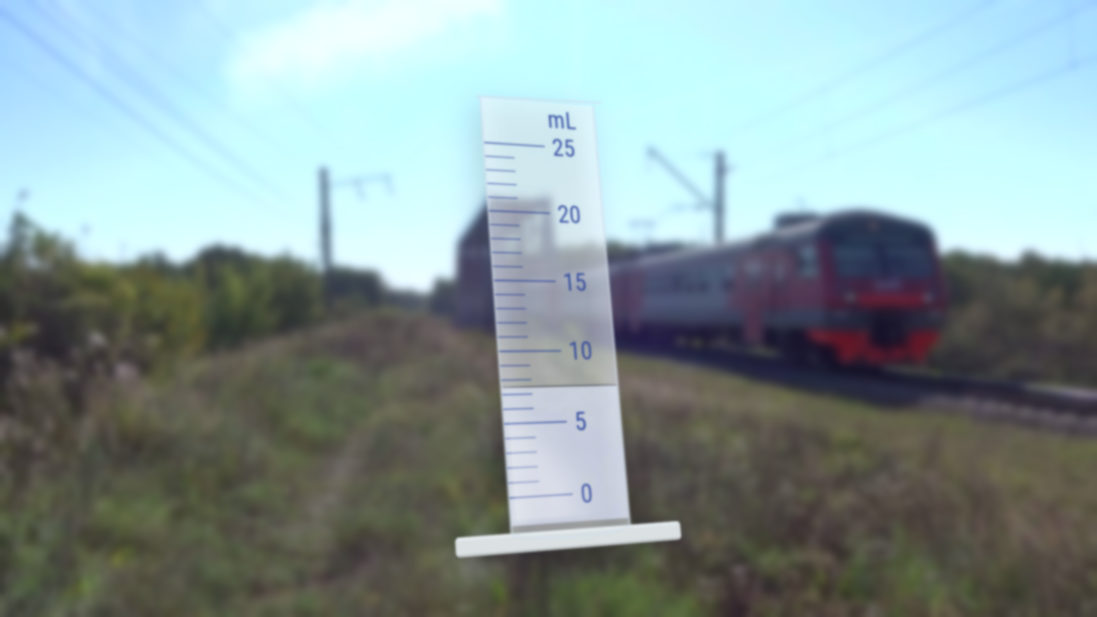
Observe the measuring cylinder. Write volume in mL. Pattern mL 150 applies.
mL 7.5
